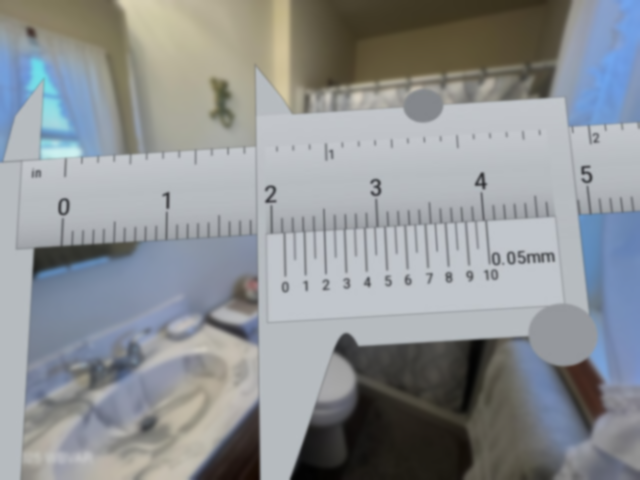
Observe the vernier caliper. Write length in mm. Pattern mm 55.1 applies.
mm 21.2
